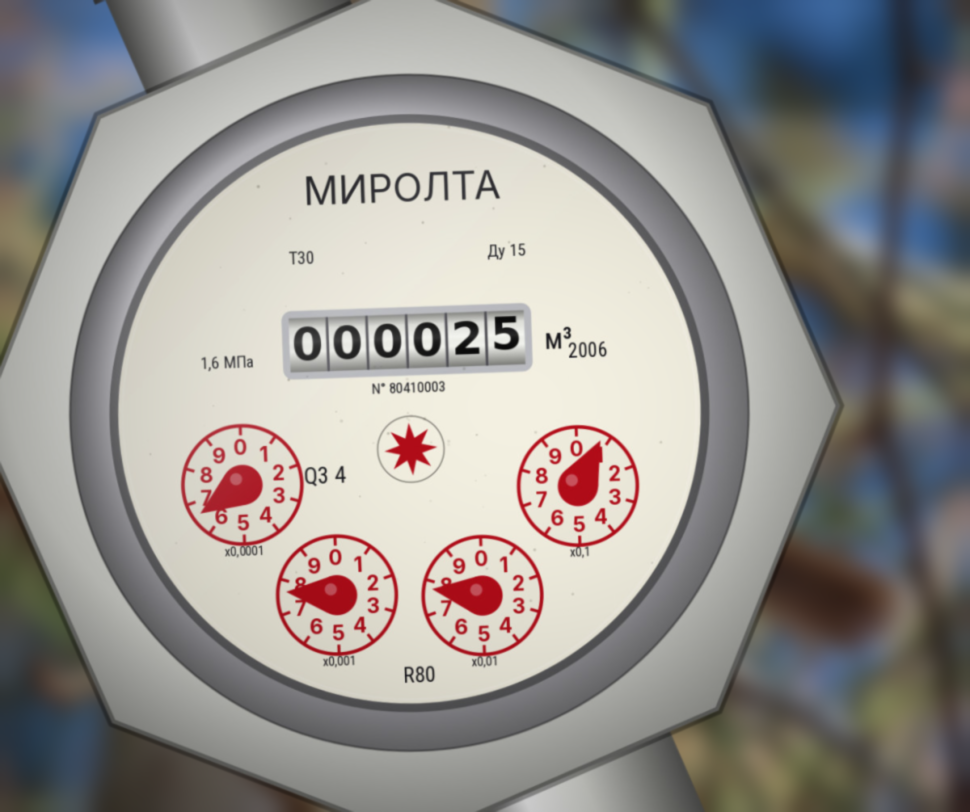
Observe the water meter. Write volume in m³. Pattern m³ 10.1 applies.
m³ 25.0776
